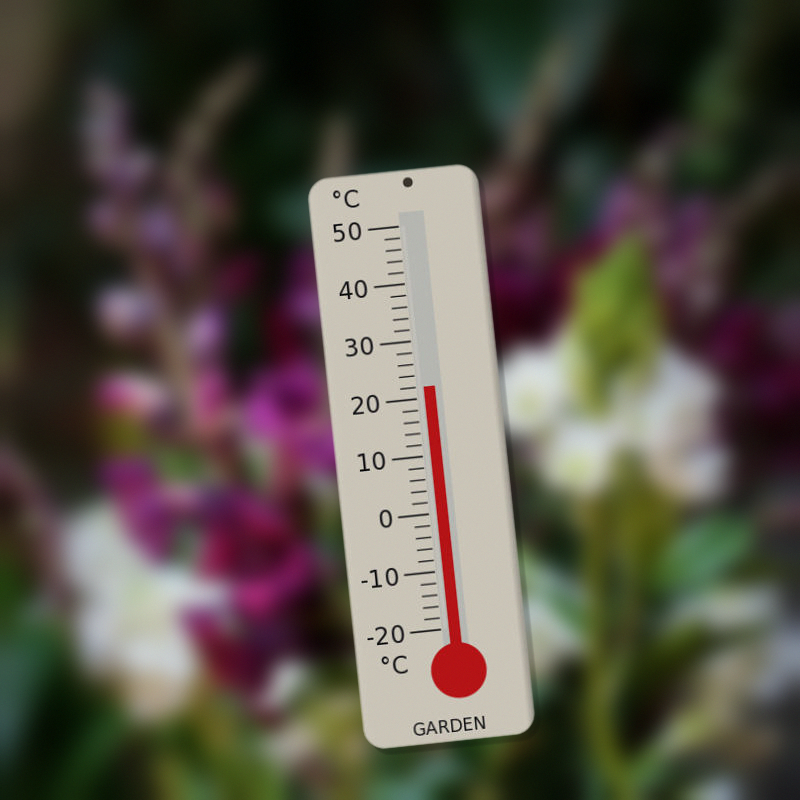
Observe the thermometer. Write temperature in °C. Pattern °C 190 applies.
°C 22
